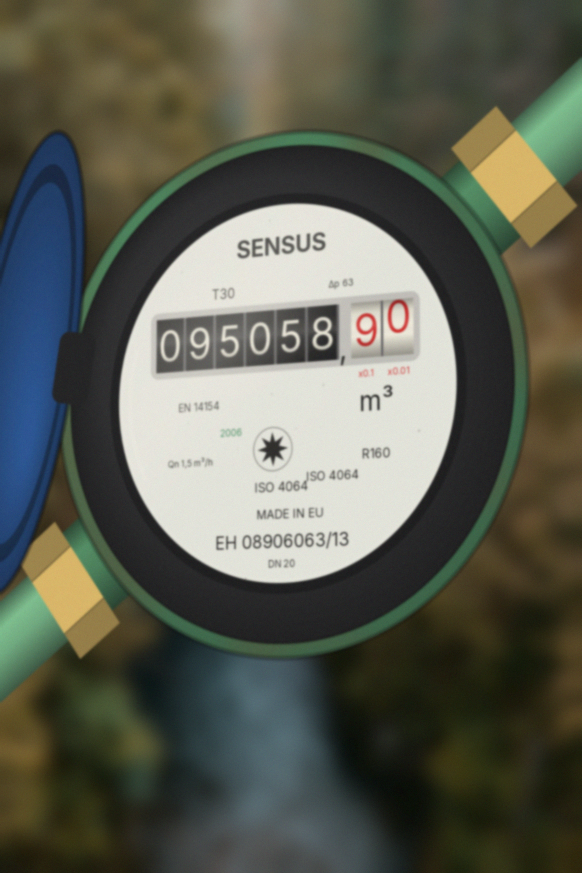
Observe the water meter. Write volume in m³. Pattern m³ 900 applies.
m³ 95058.90
